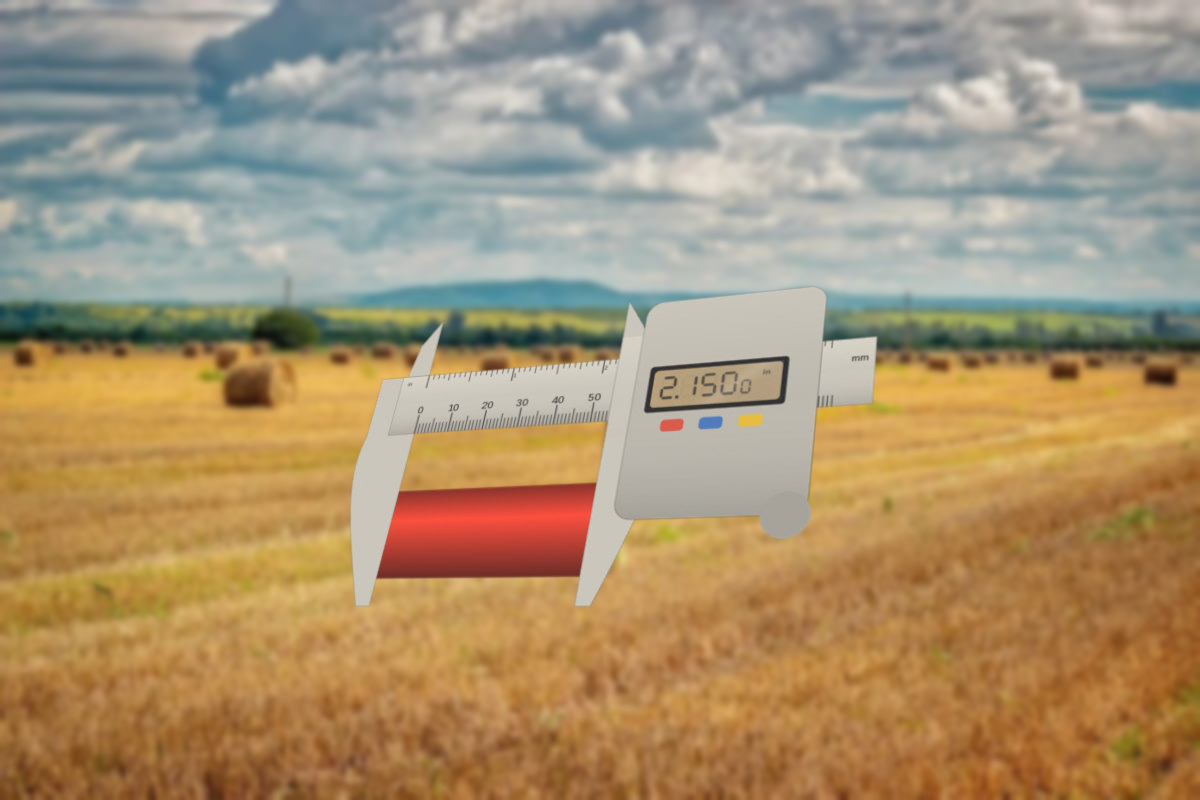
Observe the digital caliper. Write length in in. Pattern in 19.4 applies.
in 2.1500
